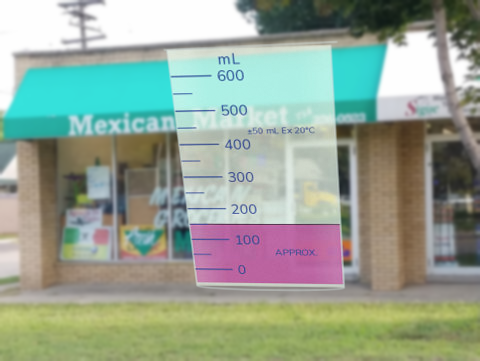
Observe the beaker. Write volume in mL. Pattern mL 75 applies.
mL 150
